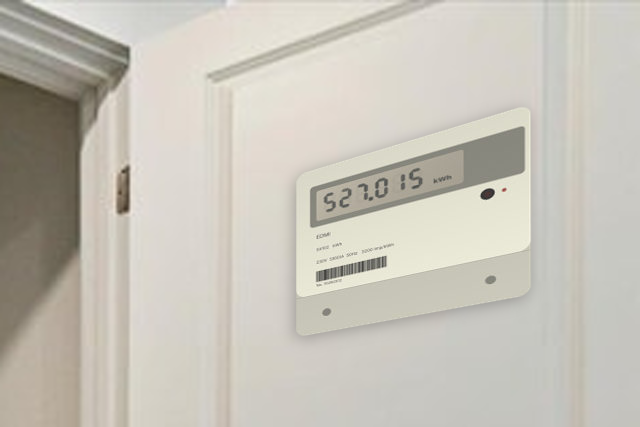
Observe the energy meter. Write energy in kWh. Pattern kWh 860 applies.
kWh 527.015
